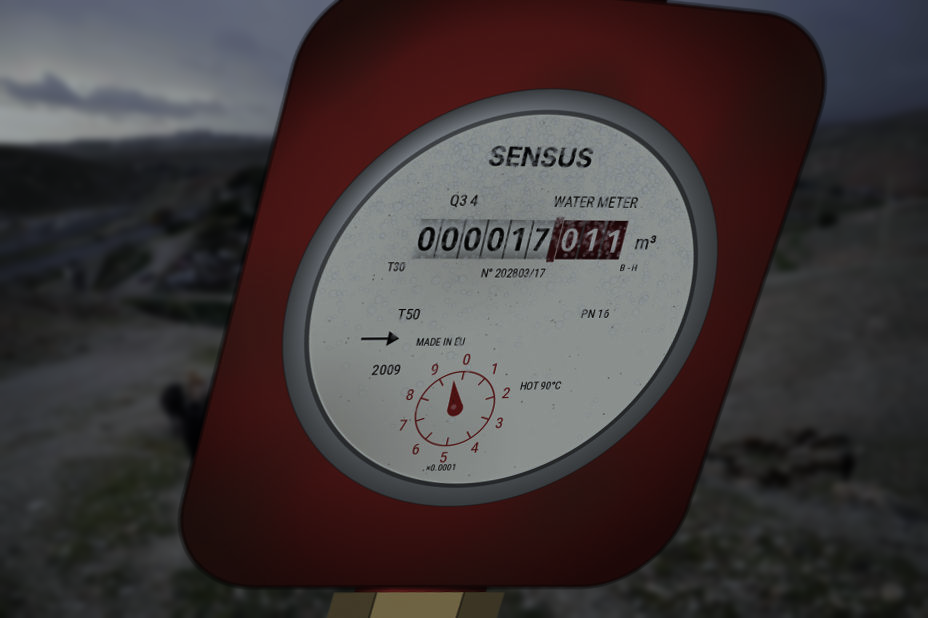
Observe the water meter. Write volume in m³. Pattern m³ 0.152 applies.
m³ 17.0109
